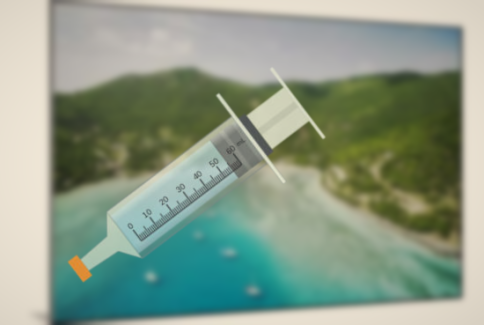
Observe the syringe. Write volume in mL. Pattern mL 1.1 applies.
mL 55
